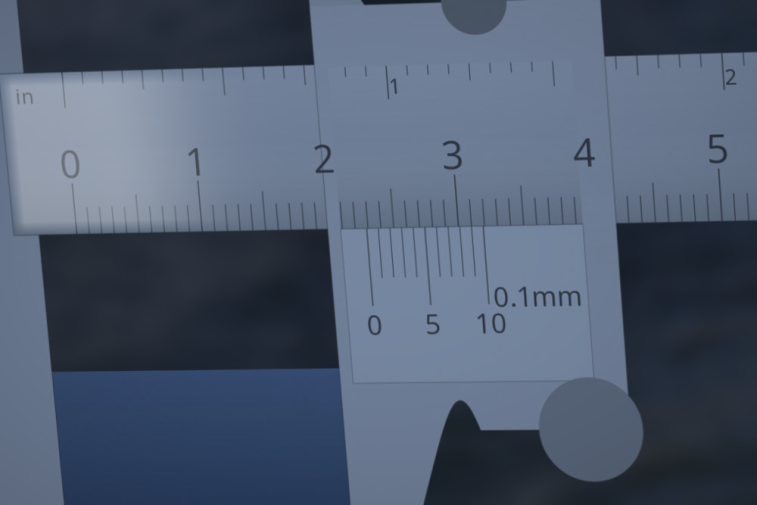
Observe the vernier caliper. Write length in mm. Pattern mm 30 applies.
mm 22.9
